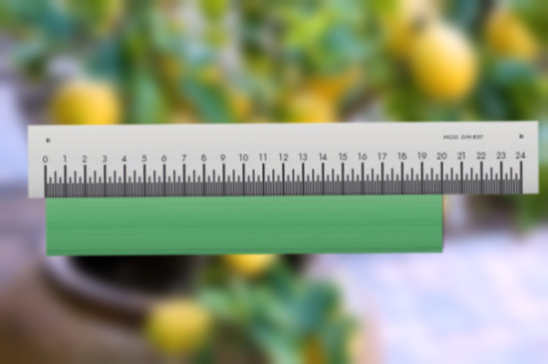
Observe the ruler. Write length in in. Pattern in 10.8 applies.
in 20
